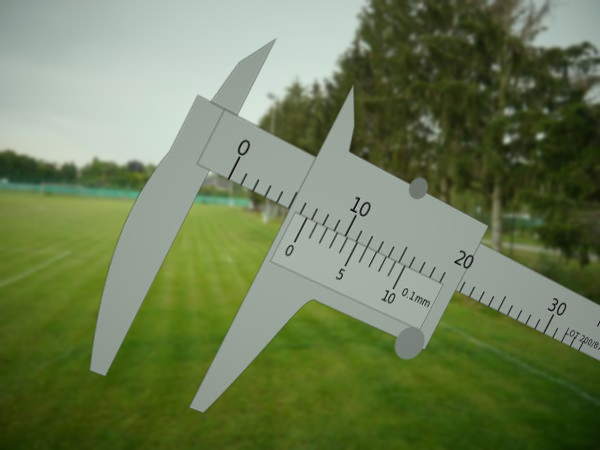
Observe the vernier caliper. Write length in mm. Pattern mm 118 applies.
mm 6.6
